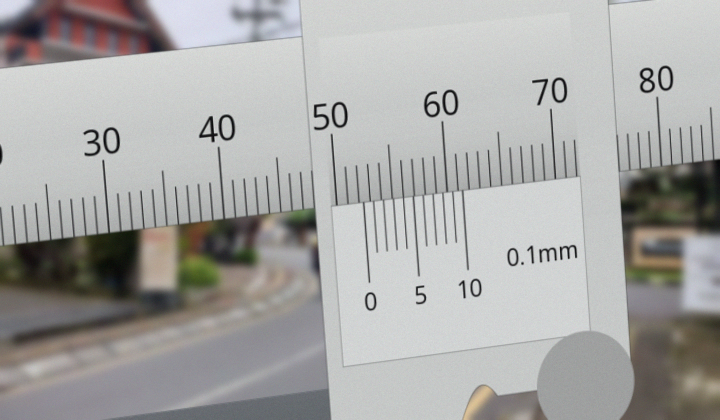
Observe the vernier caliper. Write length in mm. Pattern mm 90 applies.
mm 52.4
